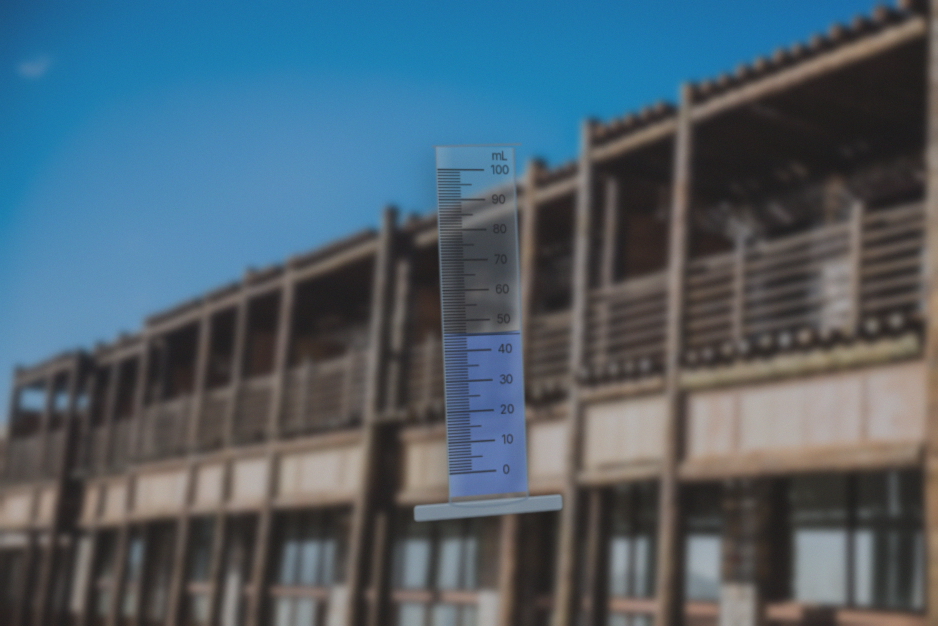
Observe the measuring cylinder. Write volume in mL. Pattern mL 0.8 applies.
mL 45
